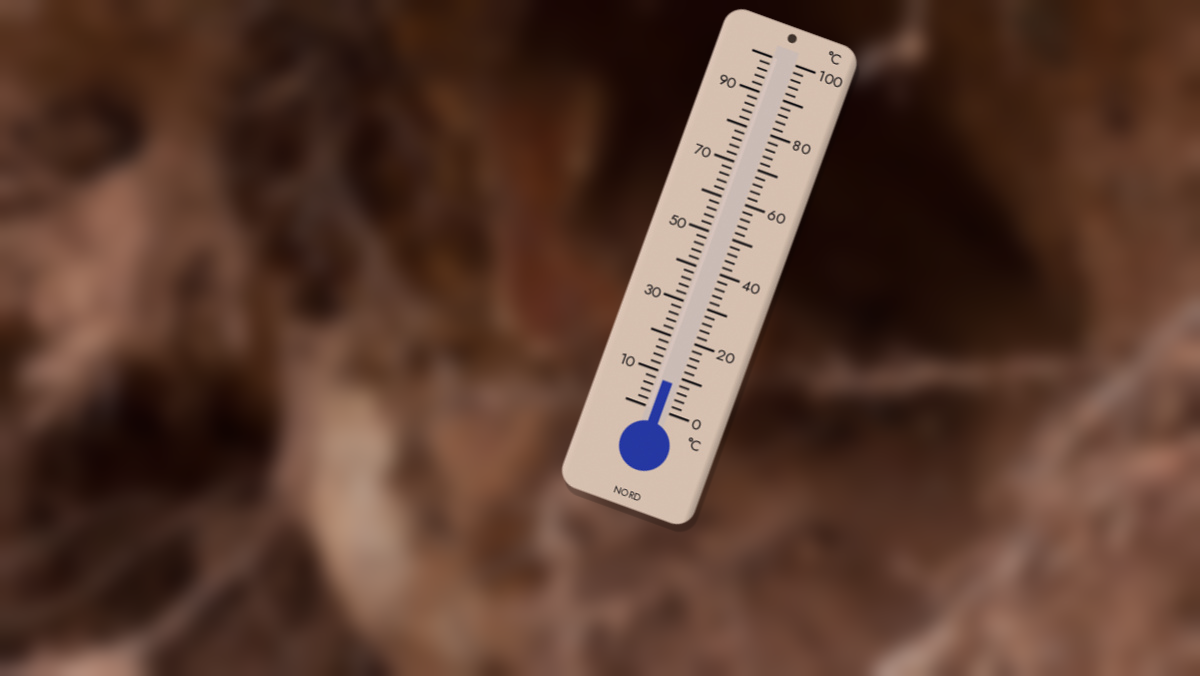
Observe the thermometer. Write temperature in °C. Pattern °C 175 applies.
°C 8
